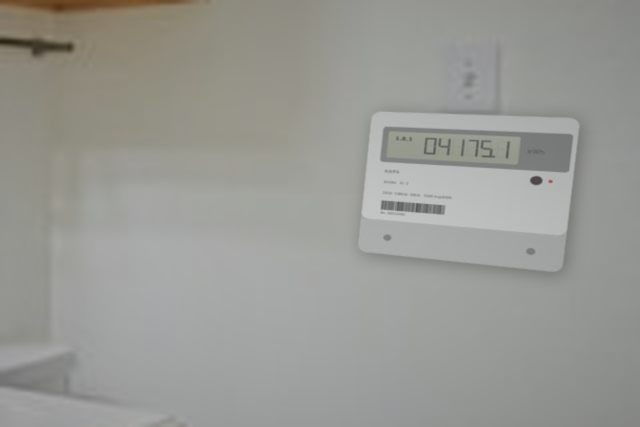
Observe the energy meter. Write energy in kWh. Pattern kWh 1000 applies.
kWh 4175.1
